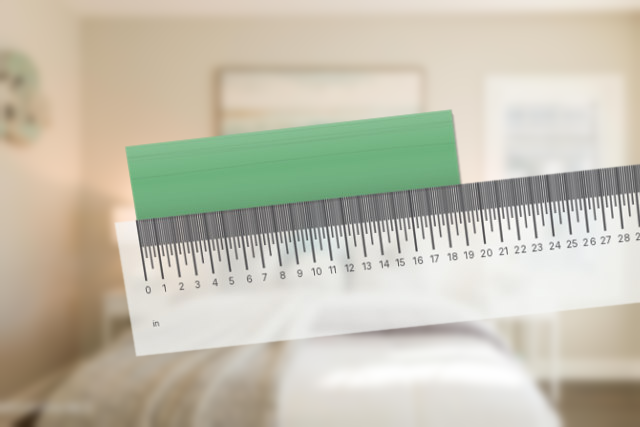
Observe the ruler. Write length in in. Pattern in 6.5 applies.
in 19
